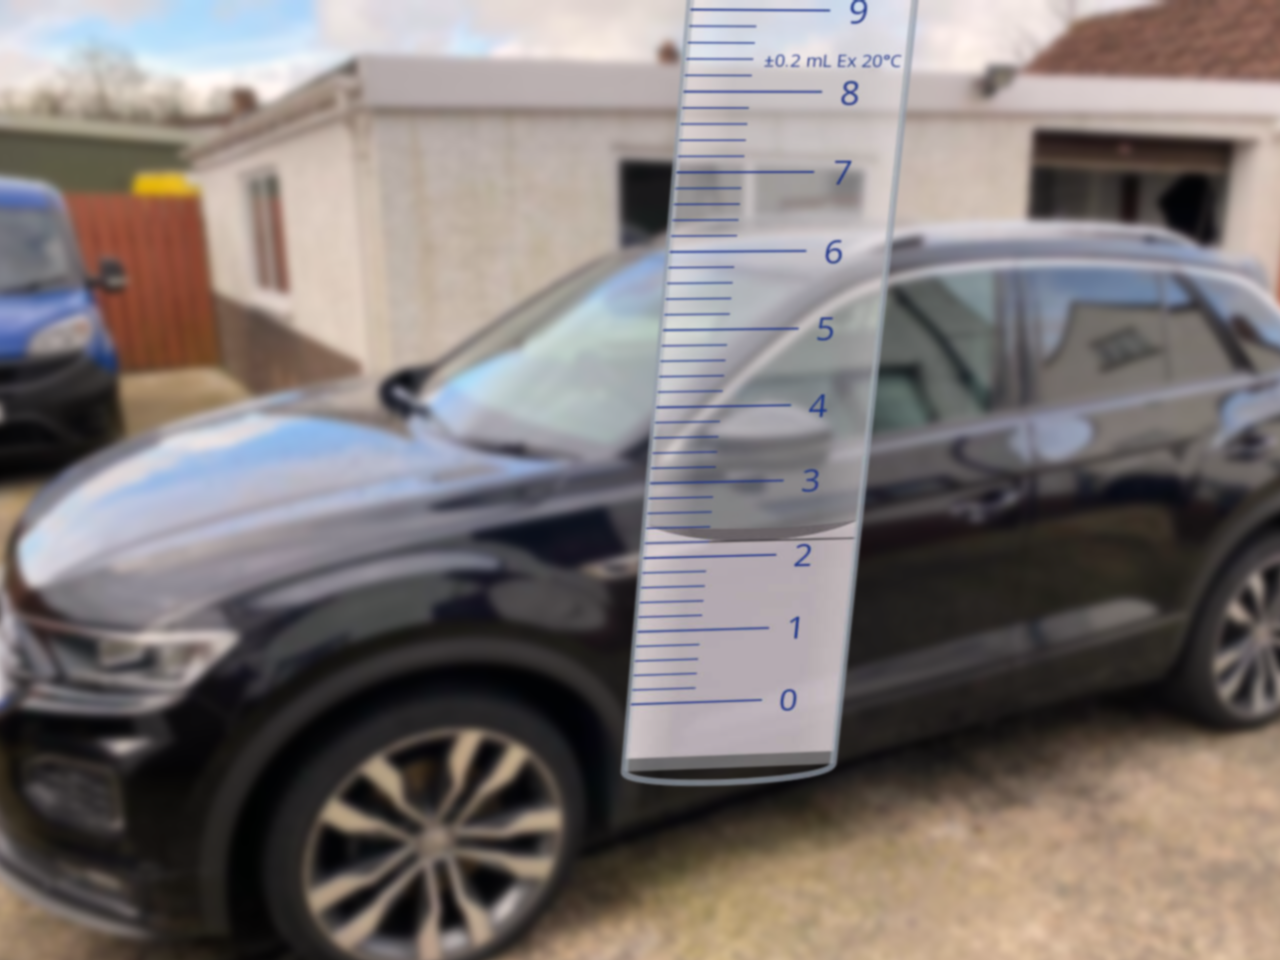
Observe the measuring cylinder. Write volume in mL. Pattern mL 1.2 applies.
mL 2.2
